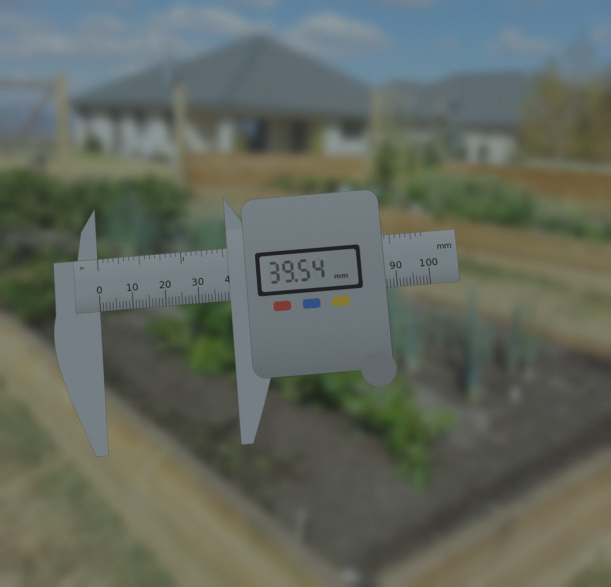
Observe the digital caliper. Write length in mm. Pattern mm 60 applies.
mm 39.54
